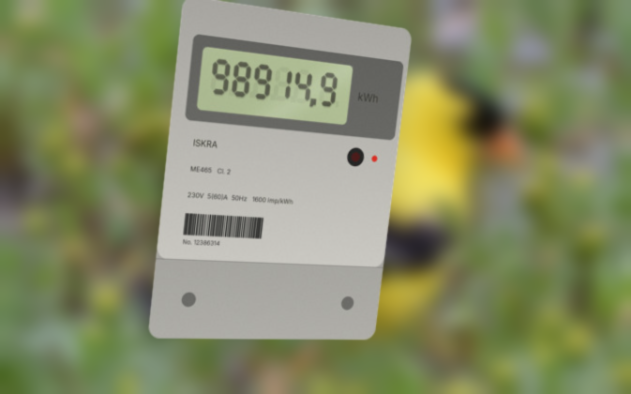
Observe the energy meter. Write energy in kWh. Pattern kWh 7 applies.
kWh 98914.9
